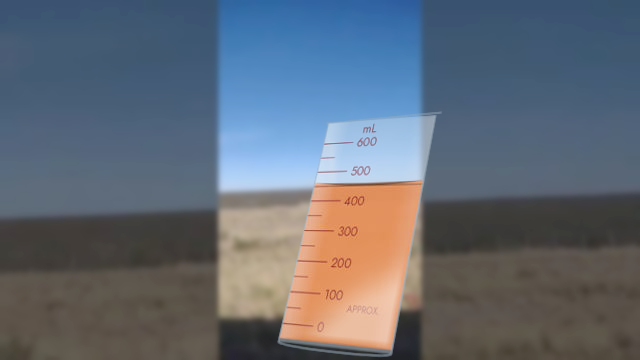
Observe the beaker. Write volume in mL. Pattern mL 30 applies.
mL 450
